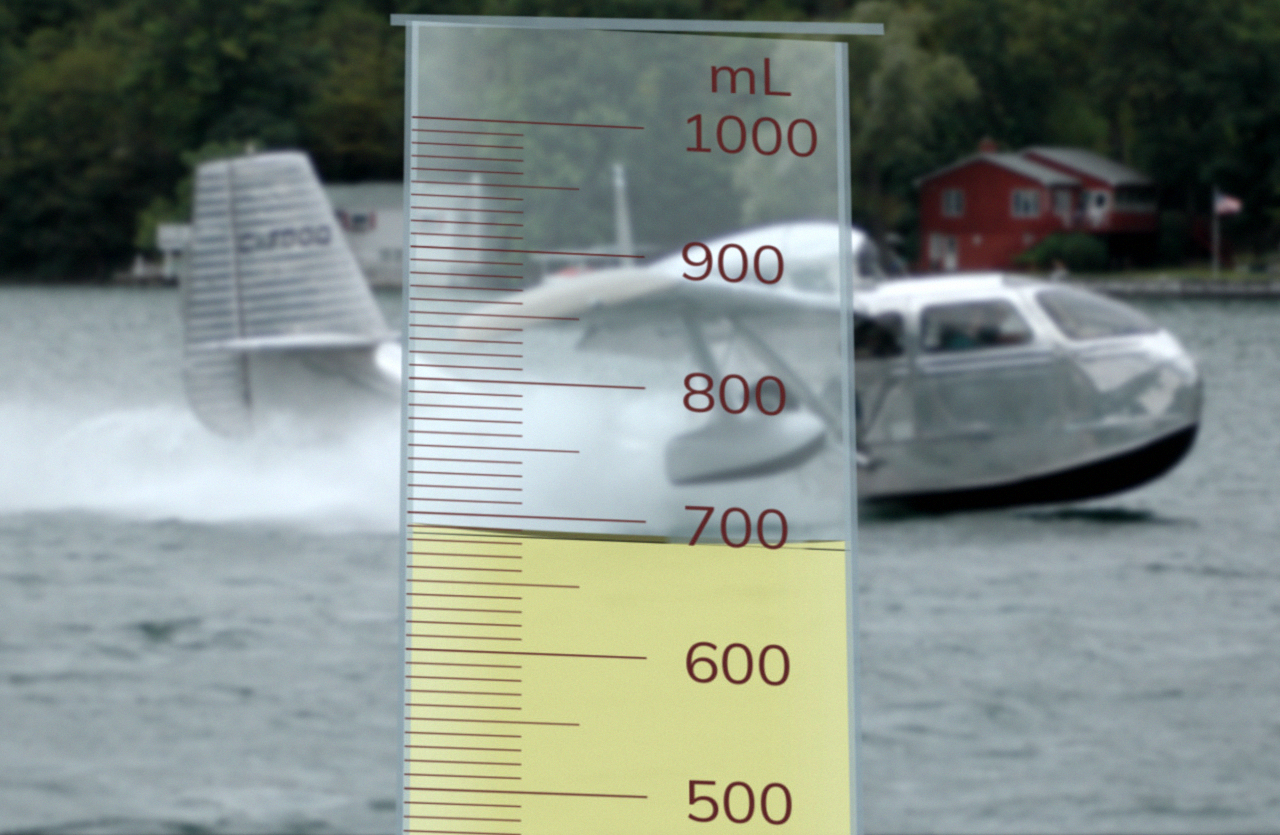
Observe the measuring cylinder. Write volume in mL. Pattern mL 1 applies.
mL 685
